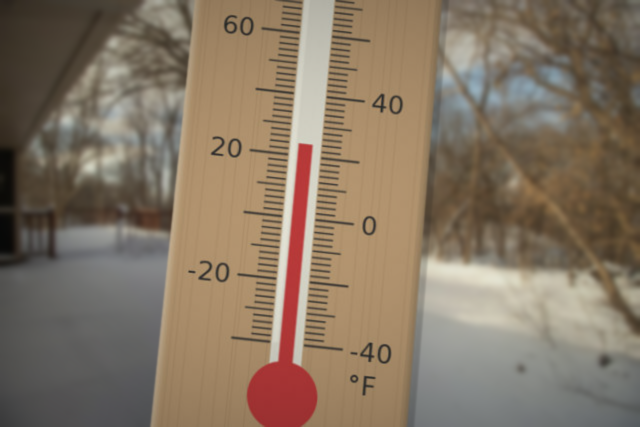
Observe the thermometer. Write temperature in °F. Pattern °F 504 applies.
°F 24
